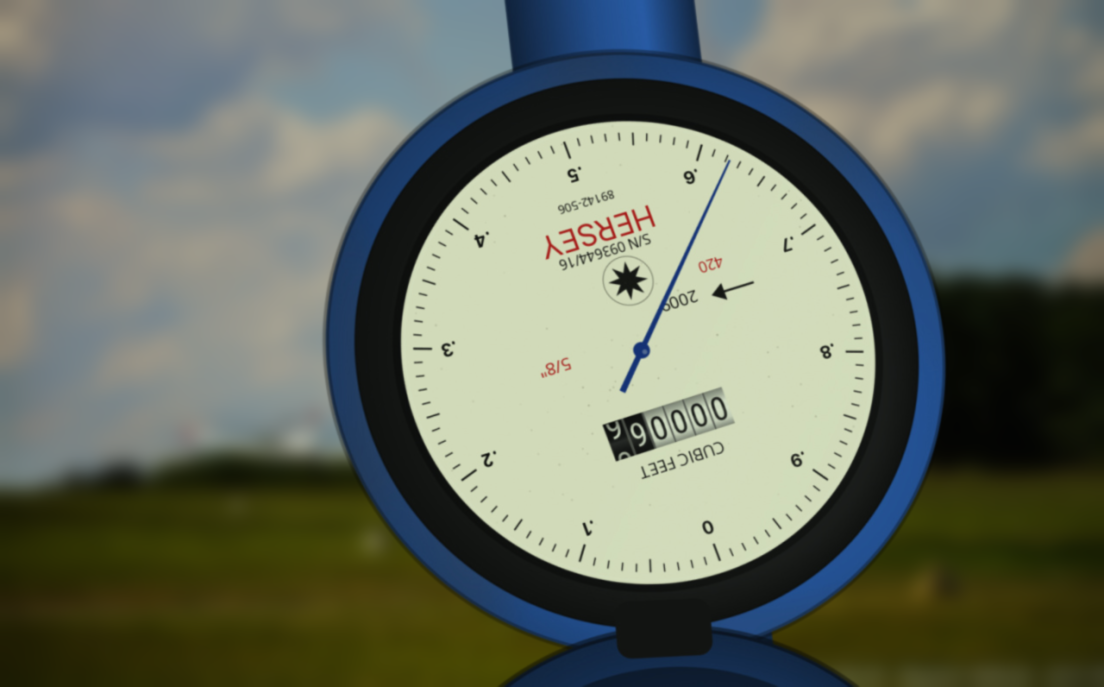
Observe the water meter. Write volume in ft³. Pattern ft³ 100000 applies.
ft³ 65.62
